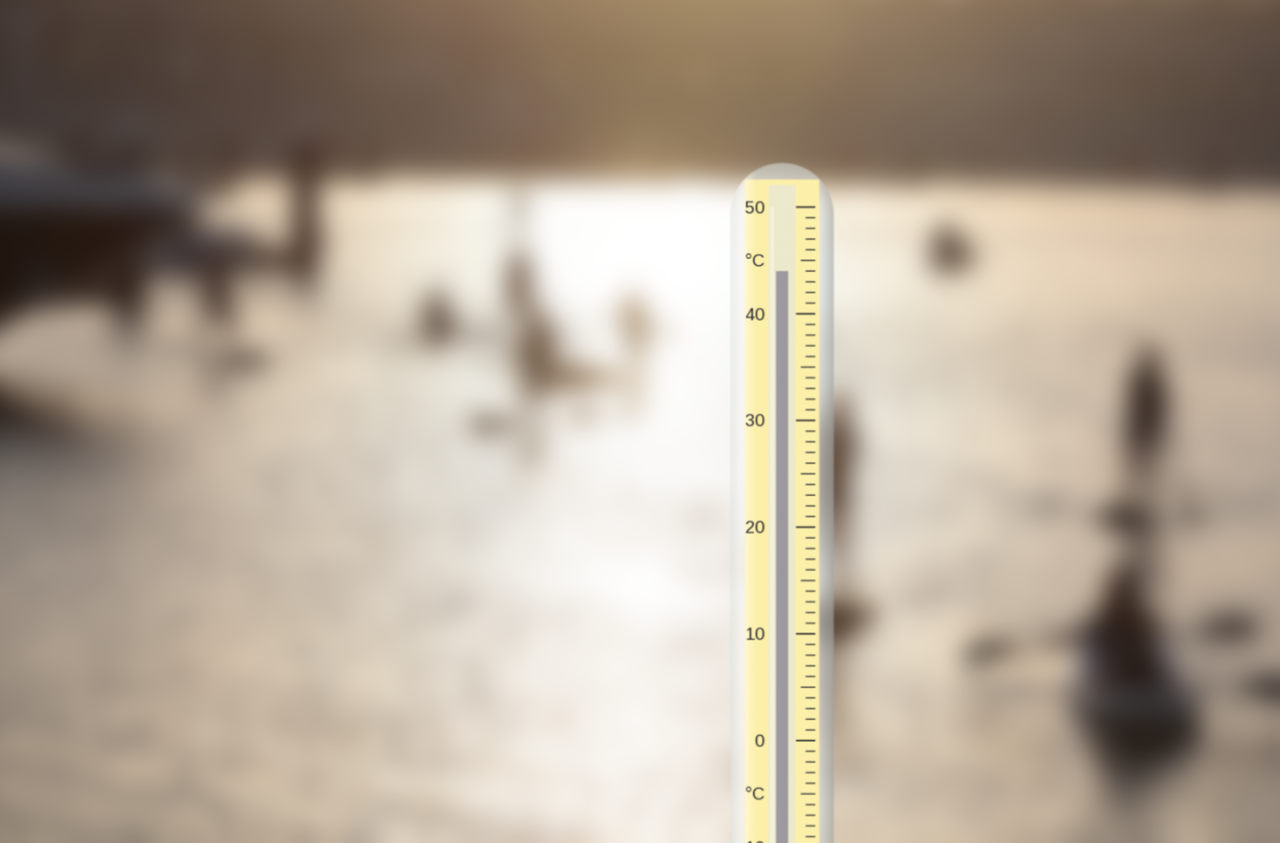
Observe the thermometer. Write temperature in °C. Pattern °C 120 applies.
°C 44
